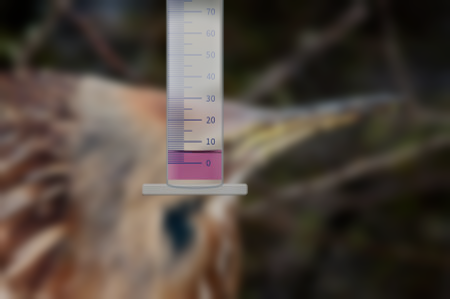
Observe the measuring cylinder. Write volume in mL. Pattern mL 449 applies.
mL 5
